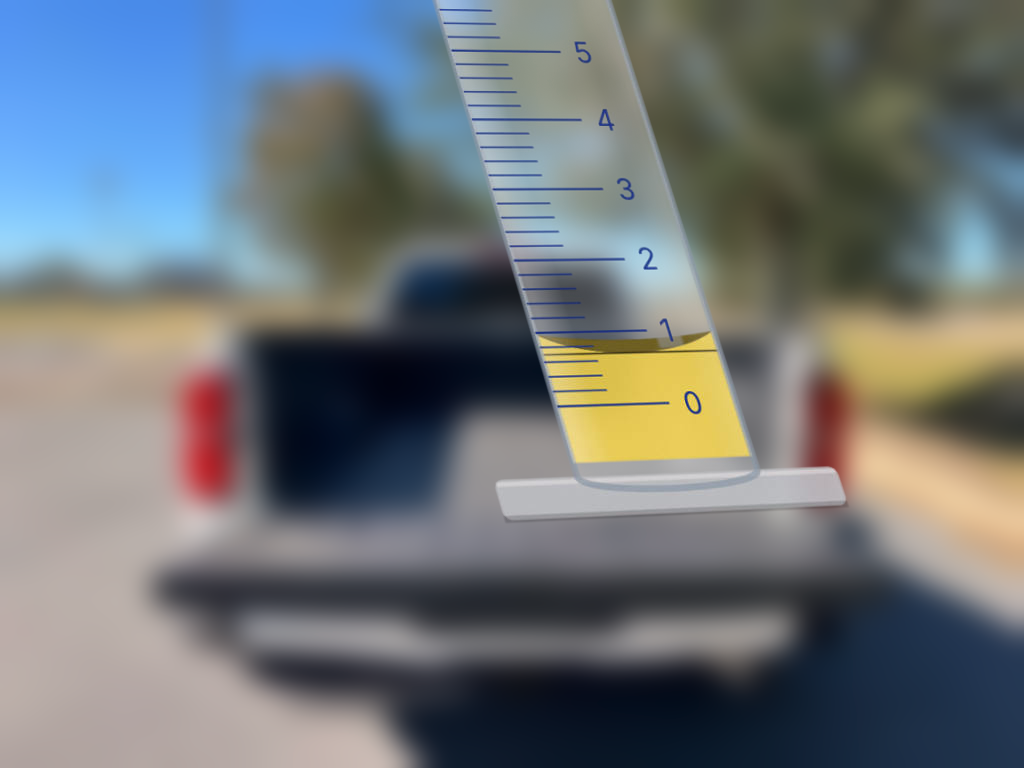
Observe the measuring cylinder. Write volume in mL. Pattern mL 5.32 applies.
mL 0.7
